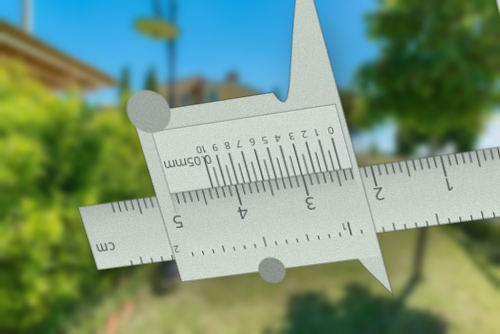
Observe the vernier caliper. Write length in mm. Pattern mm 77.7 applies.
mm 24.4
